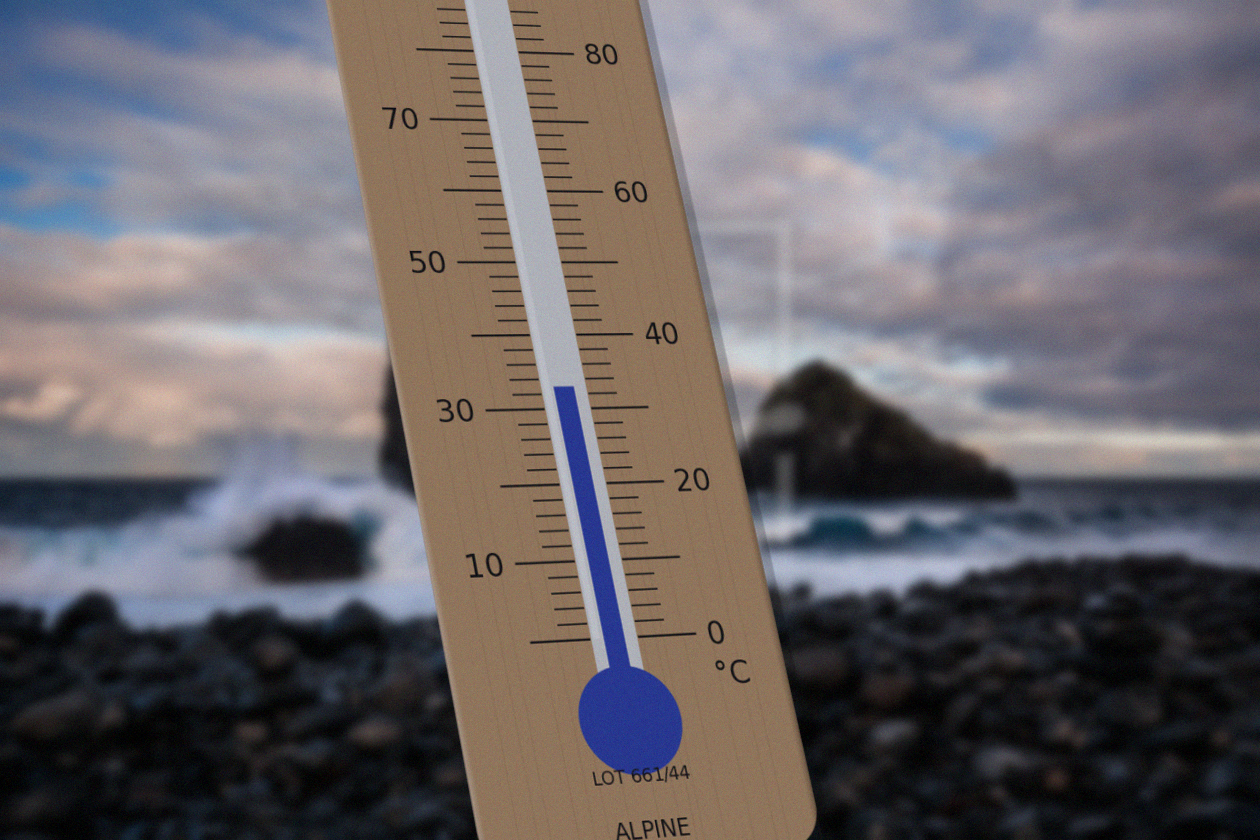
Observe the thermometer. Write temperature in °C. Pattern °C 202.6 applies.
°C 33
